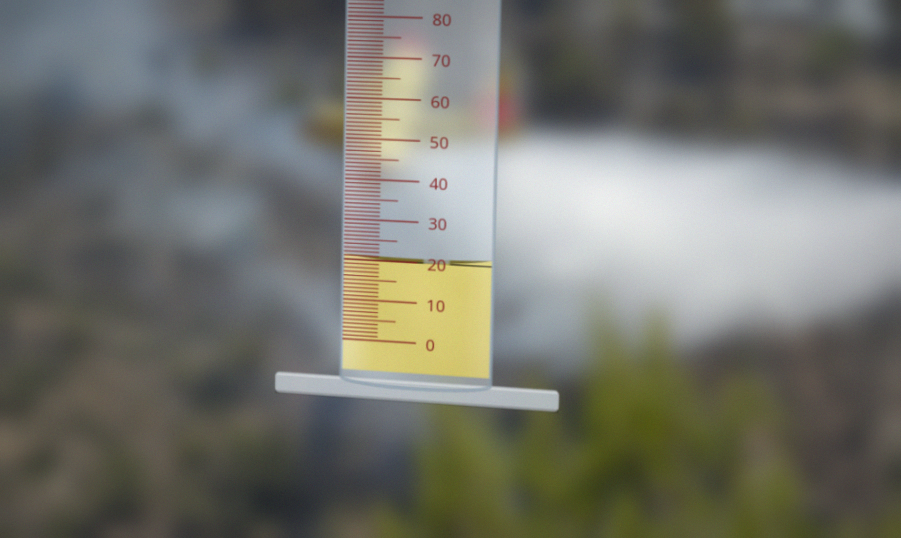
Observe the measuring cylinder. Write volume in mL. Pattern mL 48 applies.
mL 20
